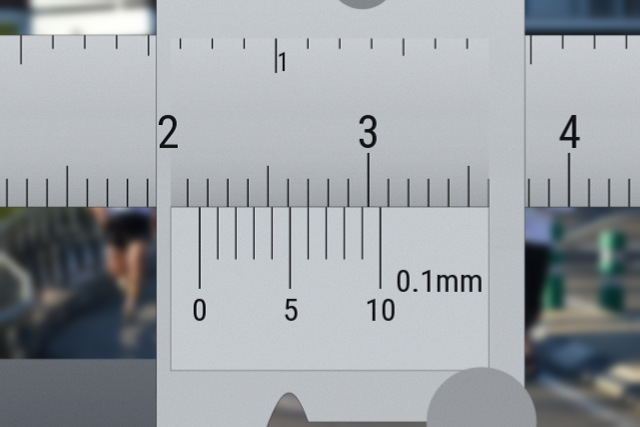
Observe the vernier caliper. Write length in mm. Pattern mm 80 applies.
mm 21.6
